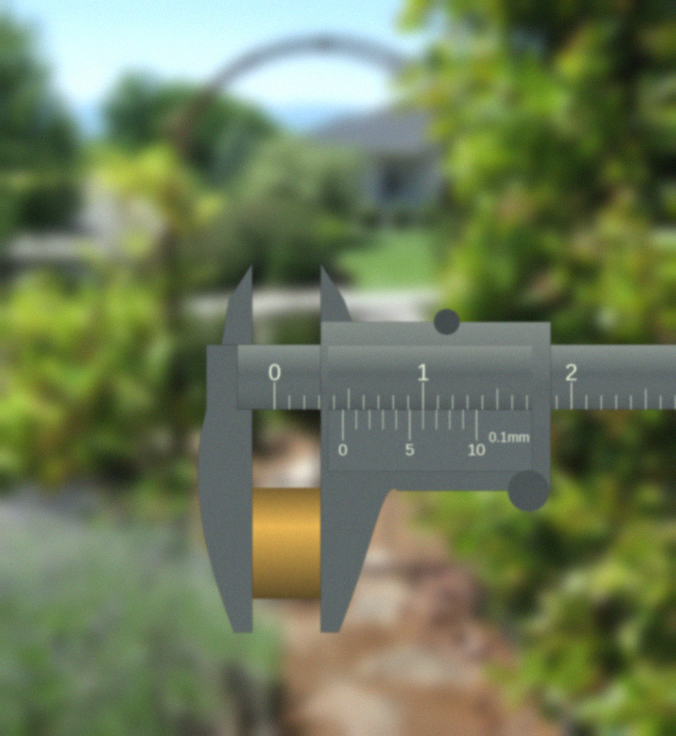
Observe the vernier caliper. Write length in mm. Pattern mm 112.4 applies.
mm 4.6
